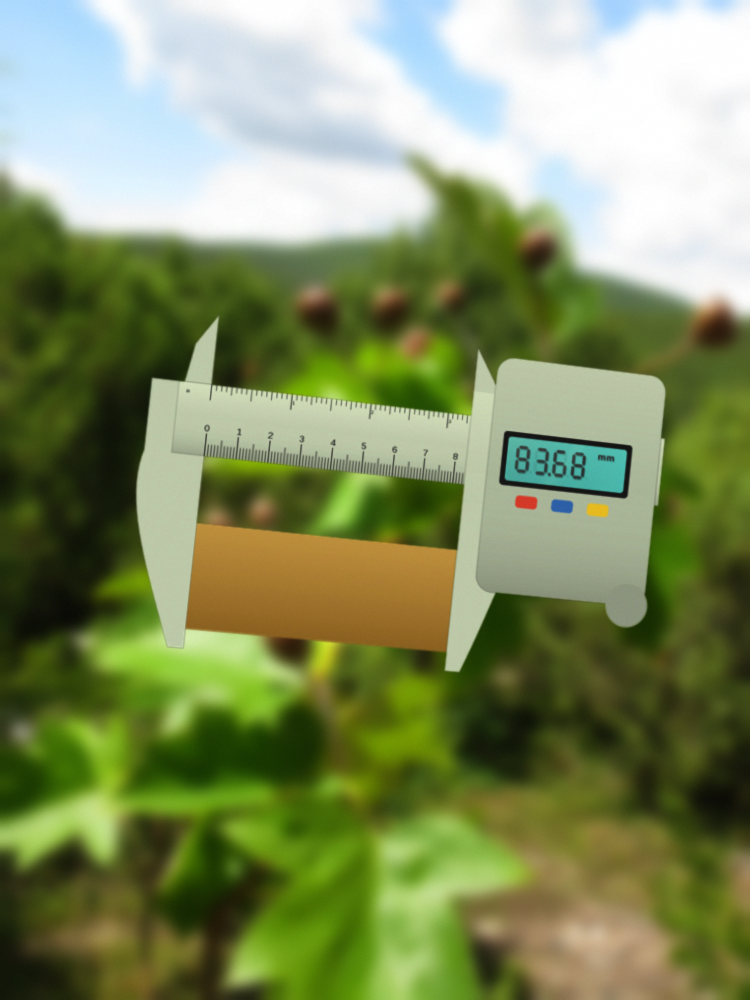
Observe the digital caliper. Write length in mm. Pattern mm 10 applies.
mm 83.68
